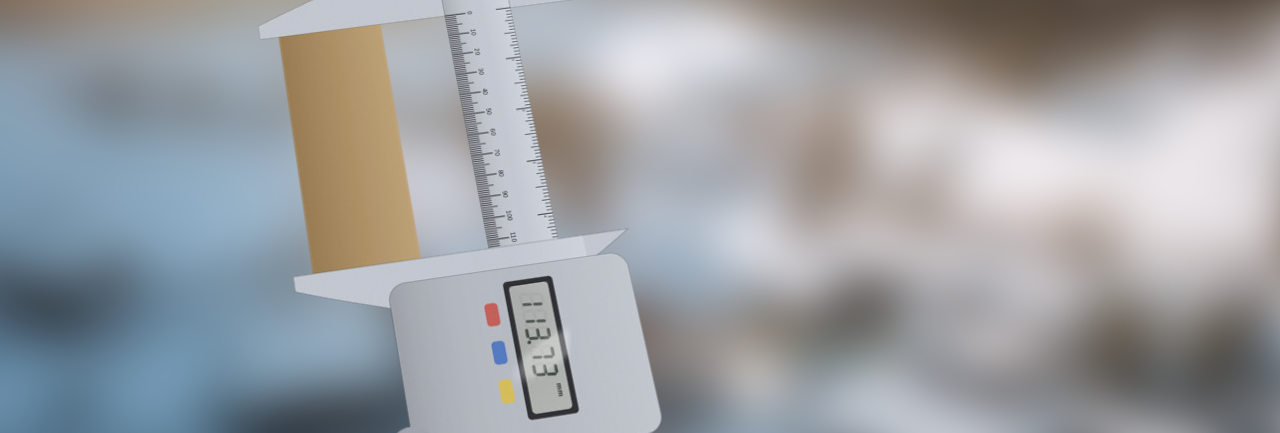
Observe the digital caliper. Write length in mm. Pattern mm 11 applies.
mm 113.73
